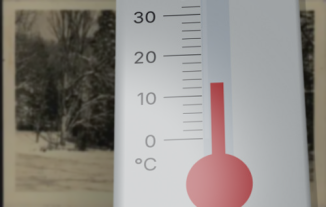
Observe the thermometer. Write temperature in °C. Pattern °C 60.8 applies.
°C 13
